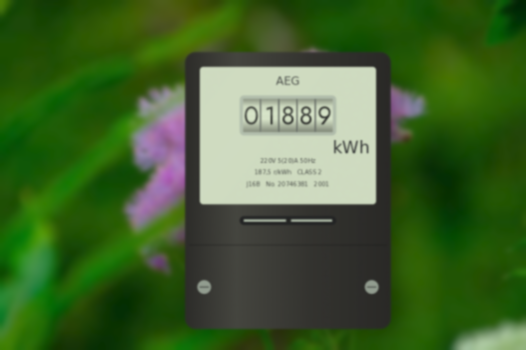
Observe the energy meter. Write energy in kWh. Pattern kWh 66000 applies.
kWh 1889
